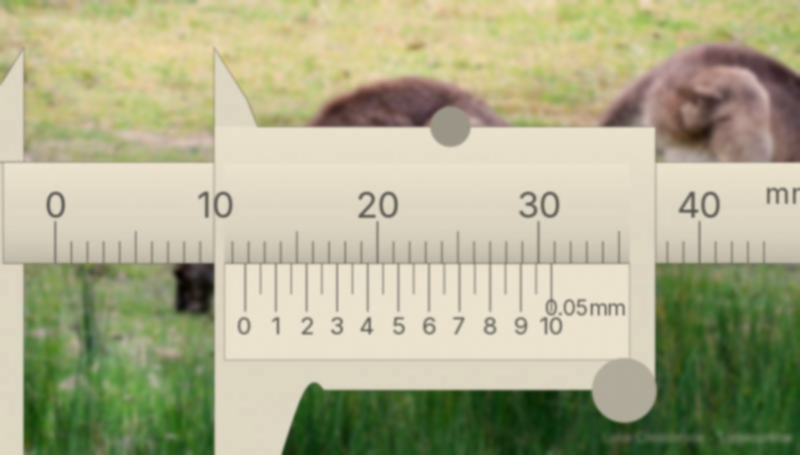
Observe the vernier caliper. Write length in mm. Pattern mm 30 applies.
mm 11.8
